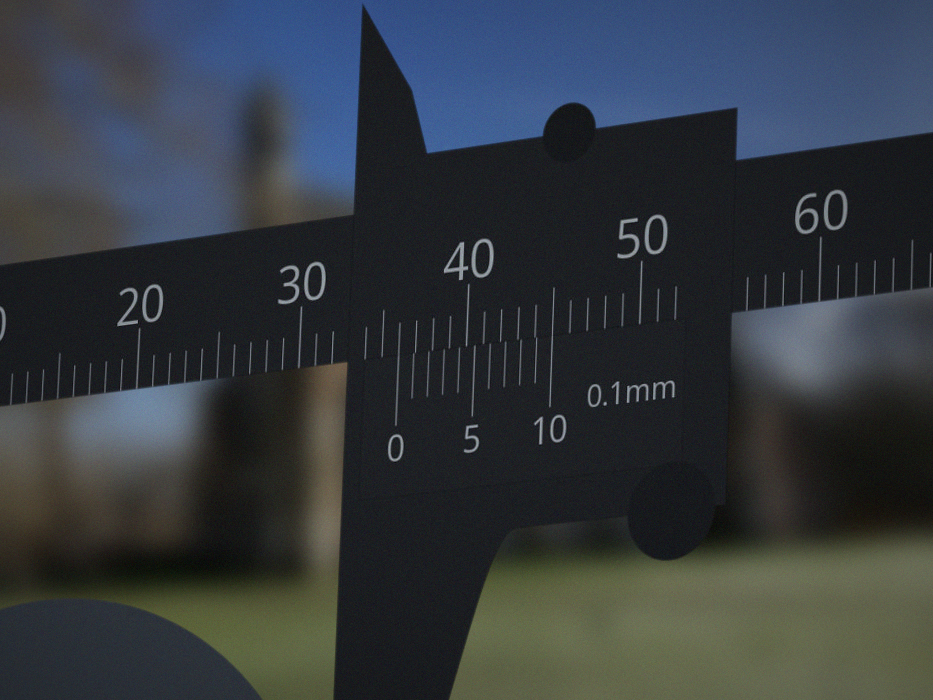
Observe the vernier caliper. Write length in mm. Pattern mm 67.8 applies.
mm 36.0
